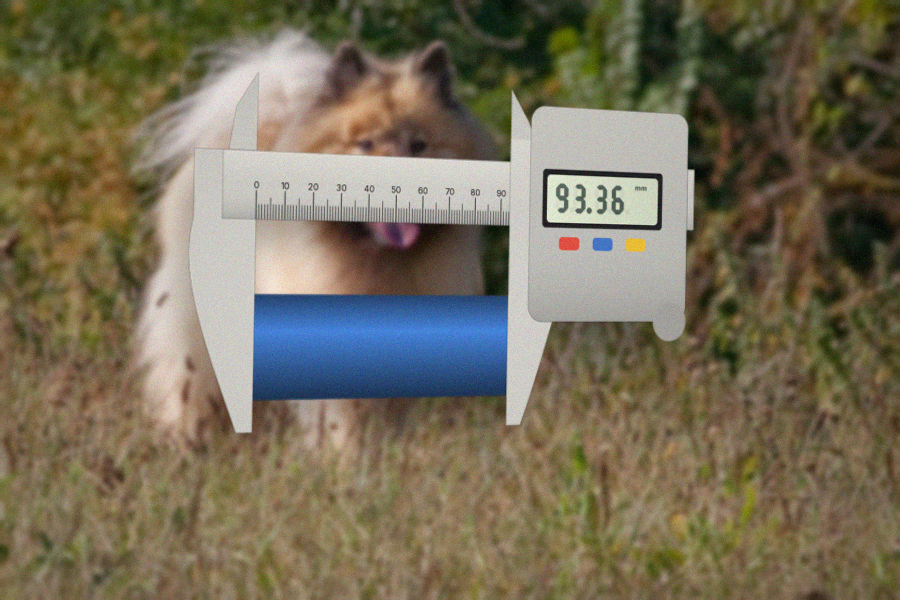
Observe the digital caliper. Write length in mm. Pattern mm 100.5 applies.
mm 93.36
